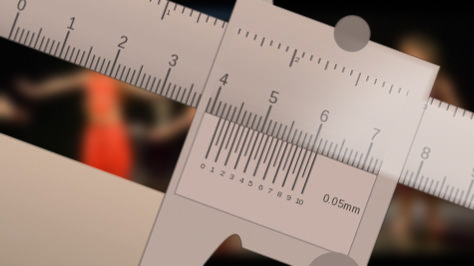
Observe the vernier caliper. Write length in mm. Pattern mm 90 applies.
mm 42.0
